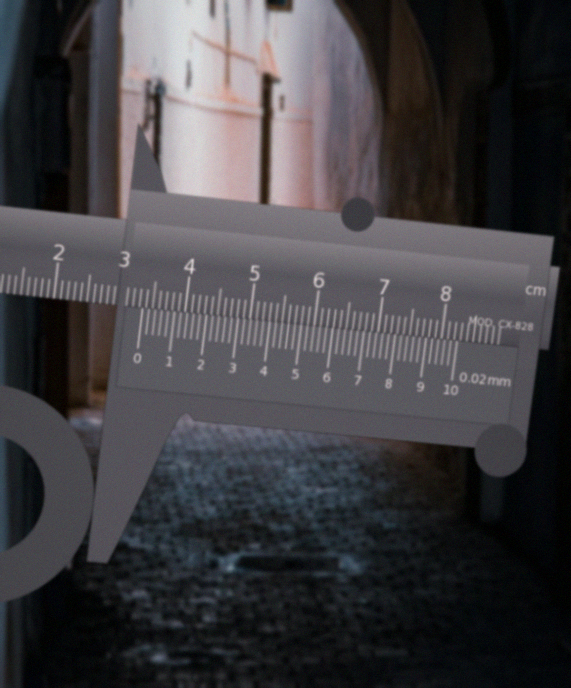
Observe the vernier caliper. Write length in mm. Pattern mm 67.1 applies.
mm 33.5
